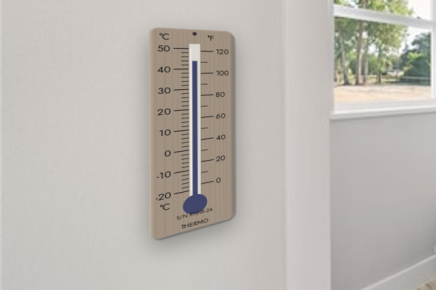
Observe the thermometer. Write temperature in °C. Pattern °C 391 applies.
°C 44
